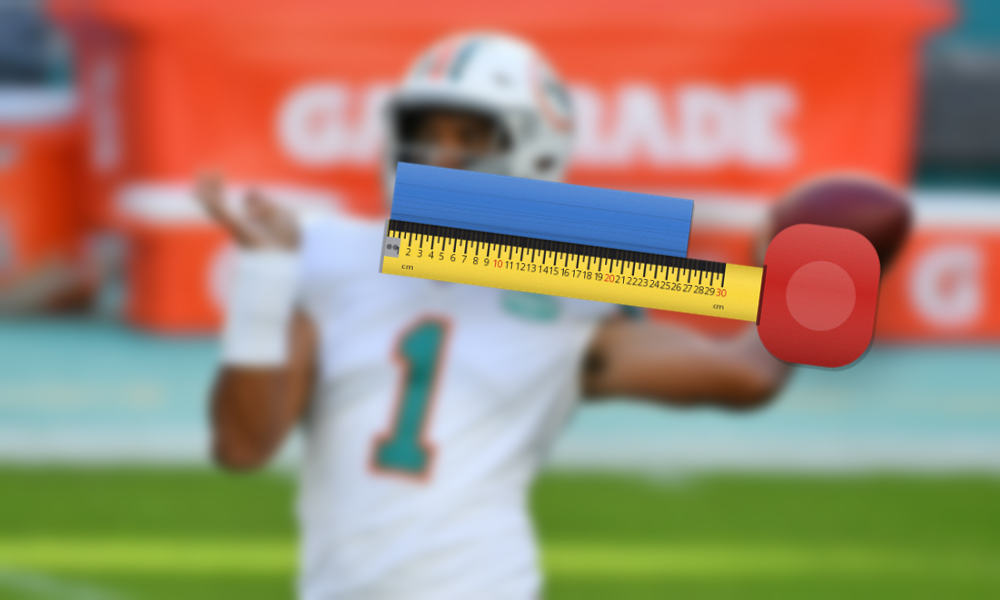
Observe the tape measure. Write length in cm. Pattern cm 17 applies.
cm 26.5
